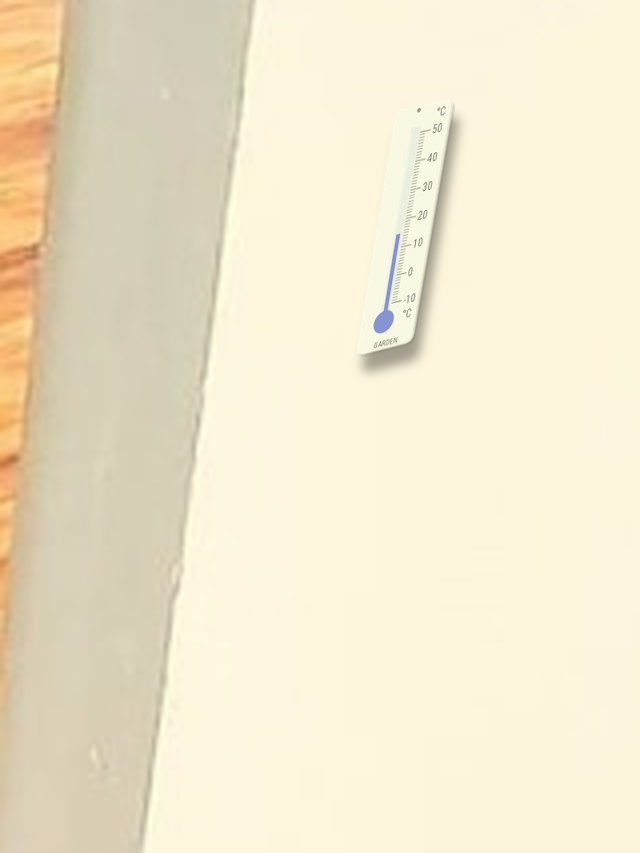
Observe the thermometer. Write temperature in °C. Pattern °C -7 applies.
°C 15
